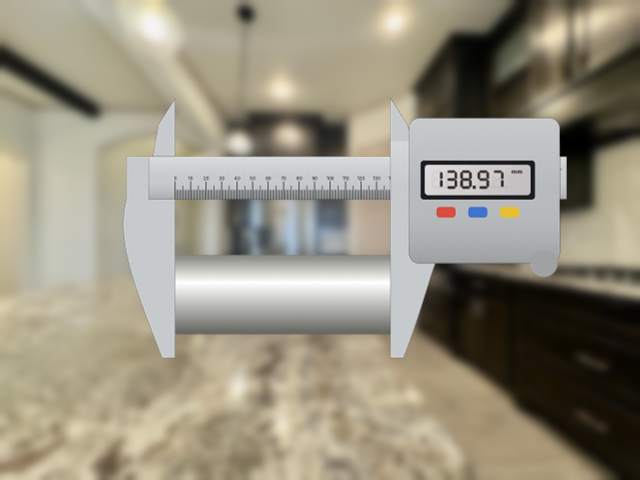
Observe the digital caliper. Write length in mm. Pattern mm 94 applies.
mm 138.97
